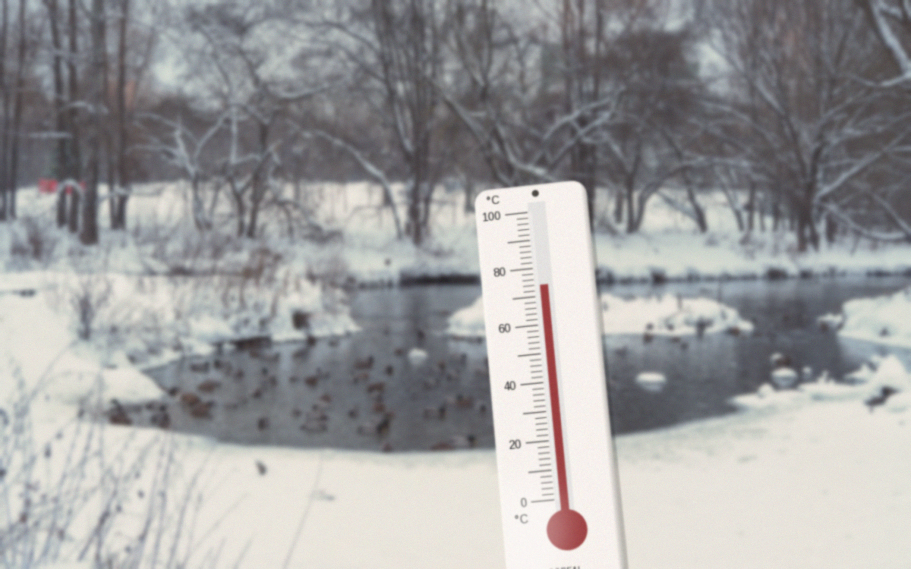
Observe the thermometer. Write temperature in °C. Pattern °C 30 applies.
°C 74
